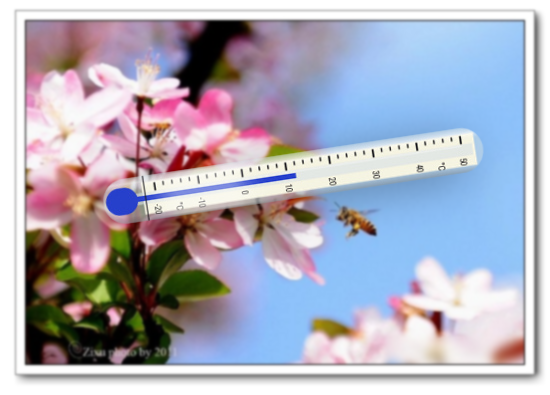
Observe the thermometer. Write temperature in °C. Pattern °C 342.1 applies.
°C 12
